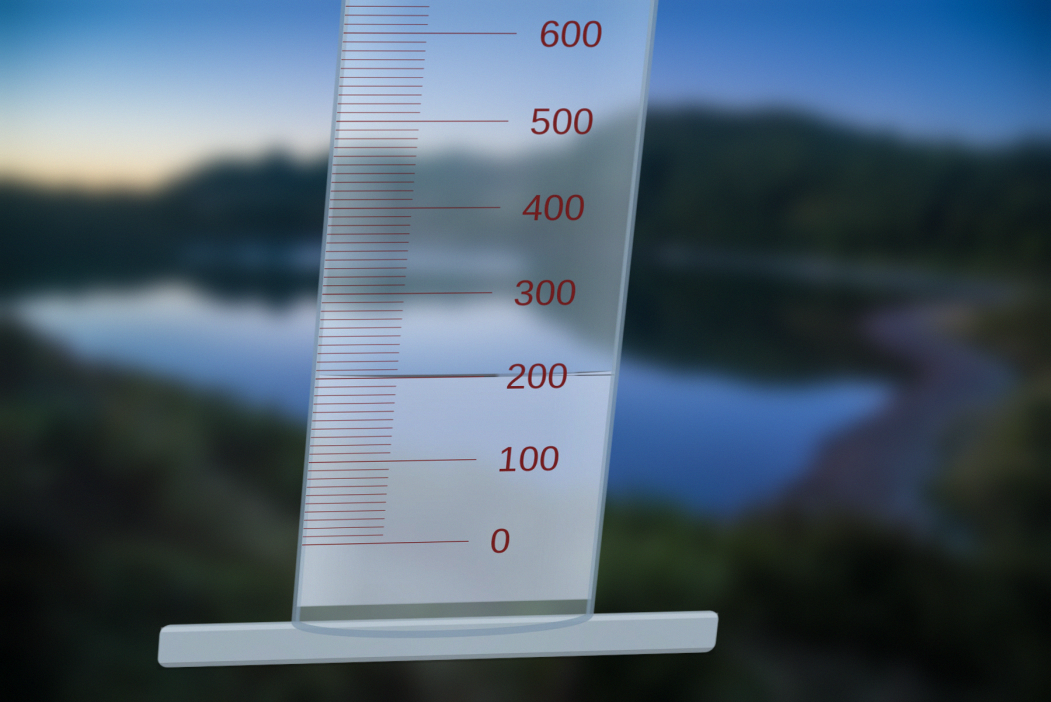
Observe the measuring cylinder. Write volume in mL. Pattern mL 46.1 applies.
mL 200
